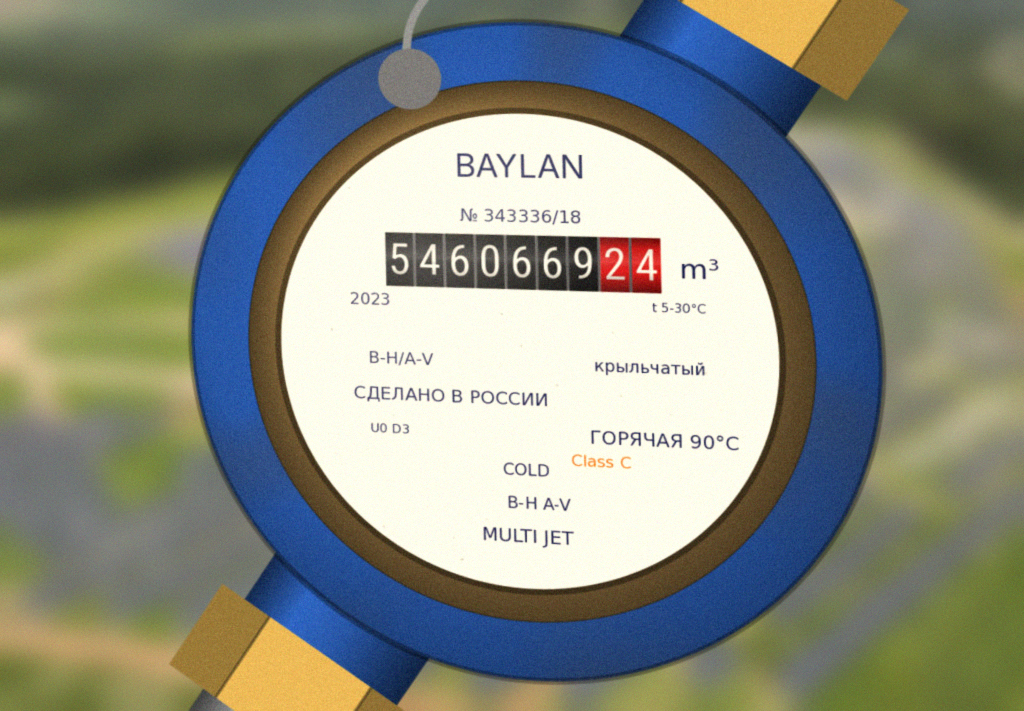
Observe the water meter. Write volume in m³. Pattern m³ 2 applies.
m³ 5460669.24
